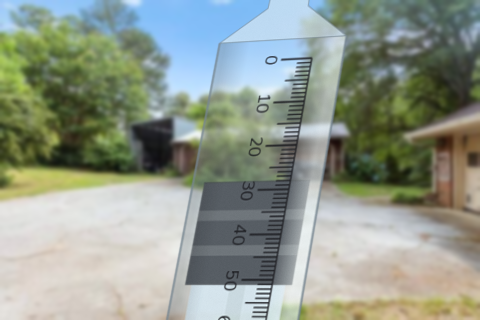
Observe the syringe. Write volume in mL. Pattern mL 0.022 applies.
mL 28
